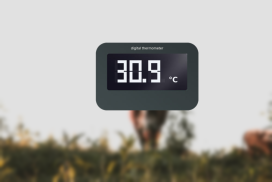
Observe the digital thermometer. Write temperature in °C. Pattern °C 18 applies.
°C 30.9
